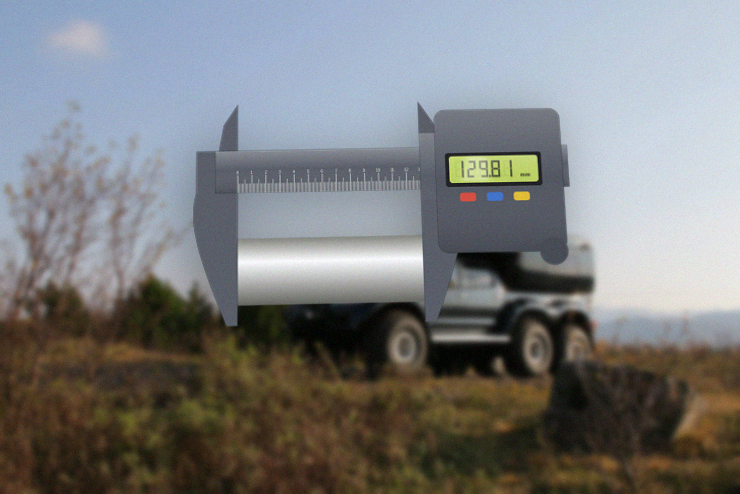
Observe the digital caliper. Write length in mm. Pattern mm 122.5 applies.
mm 129.81
